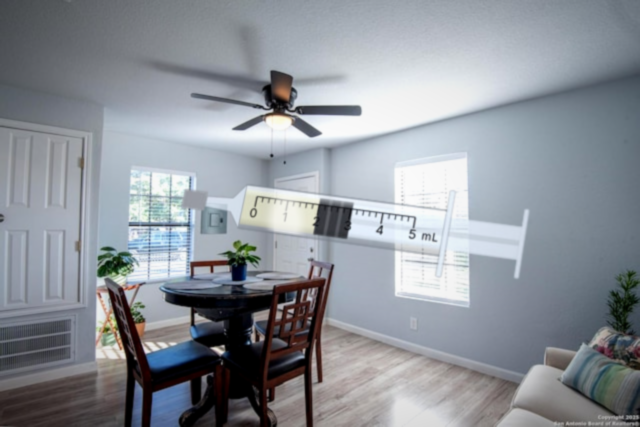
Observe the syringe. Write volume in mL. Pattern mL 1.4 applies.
mL 2
